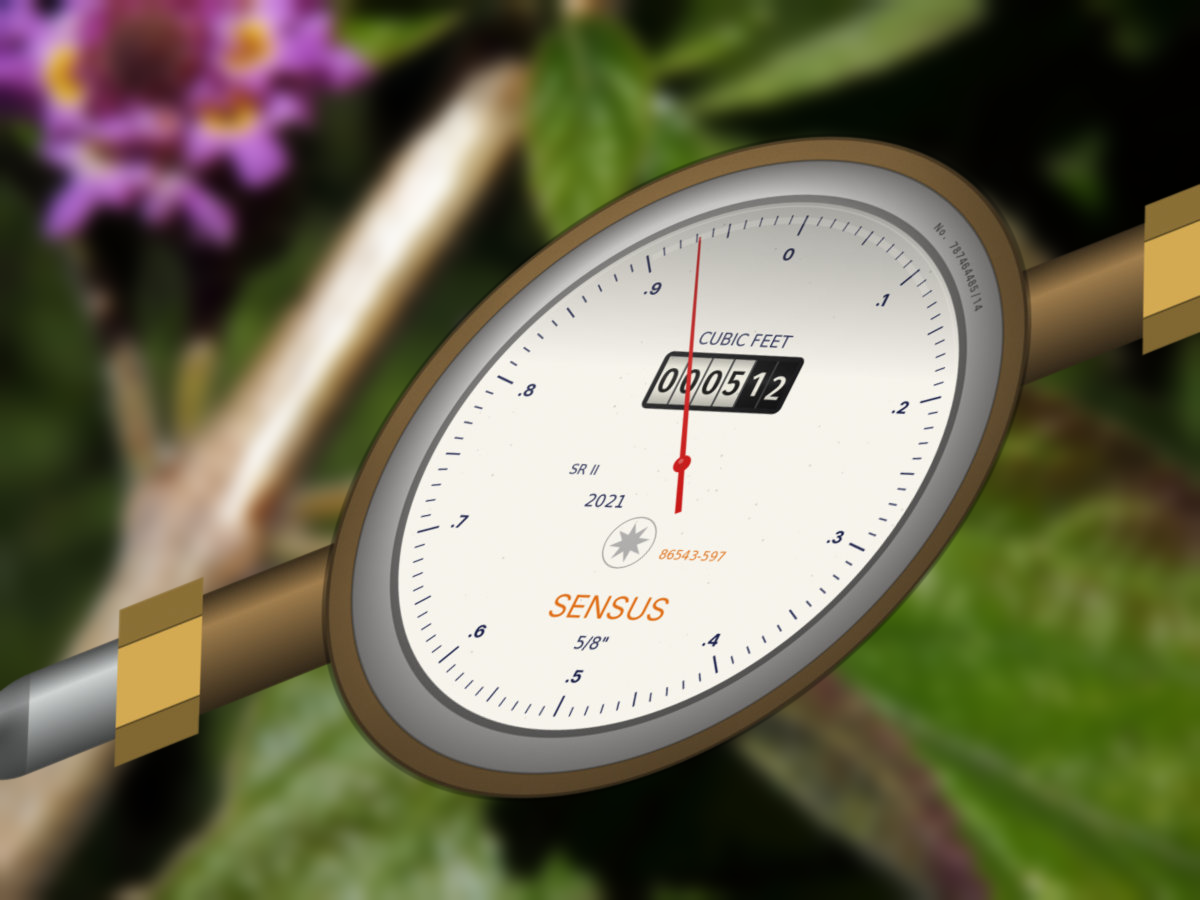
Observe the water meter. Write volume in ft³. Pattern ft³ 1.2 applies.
ft³ 511.93
